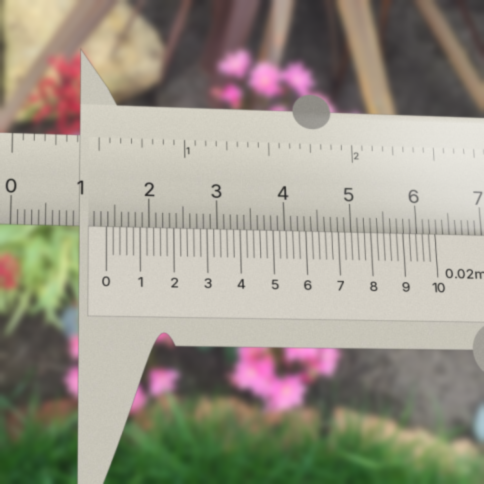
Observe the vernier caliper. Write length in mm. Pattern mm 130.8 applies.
mm 13.8
